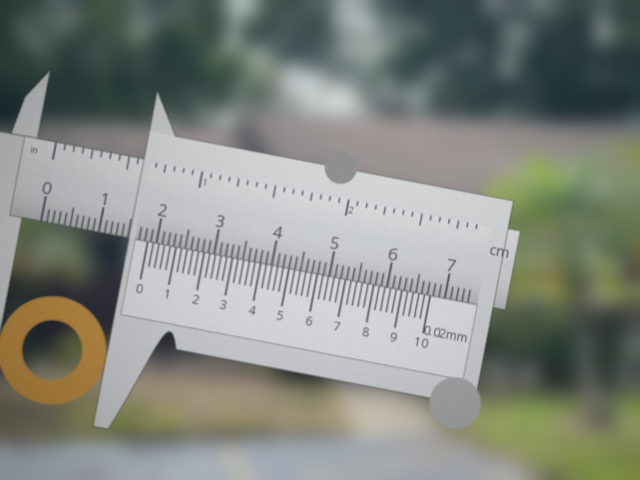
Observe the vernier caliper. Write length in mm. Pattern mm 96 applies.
mm 18.5
